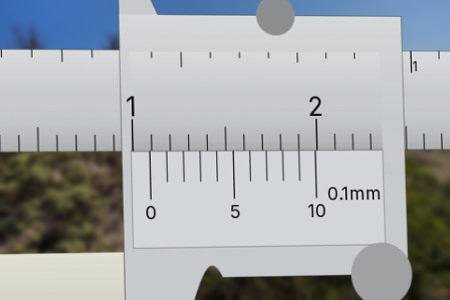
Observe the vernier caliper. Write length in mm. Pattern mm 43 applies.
mm 10.9
